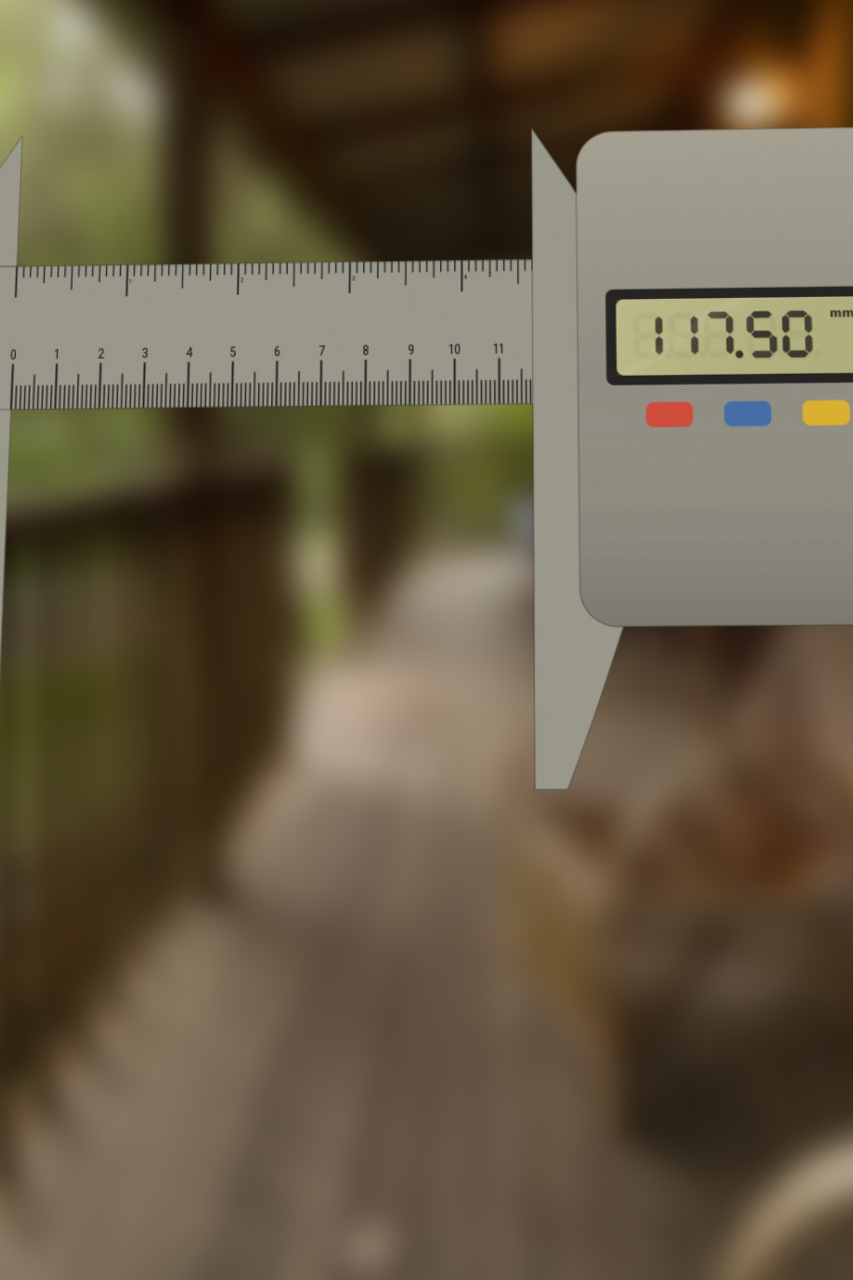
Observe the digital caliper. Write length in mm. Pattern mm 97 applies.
mm 117.50
